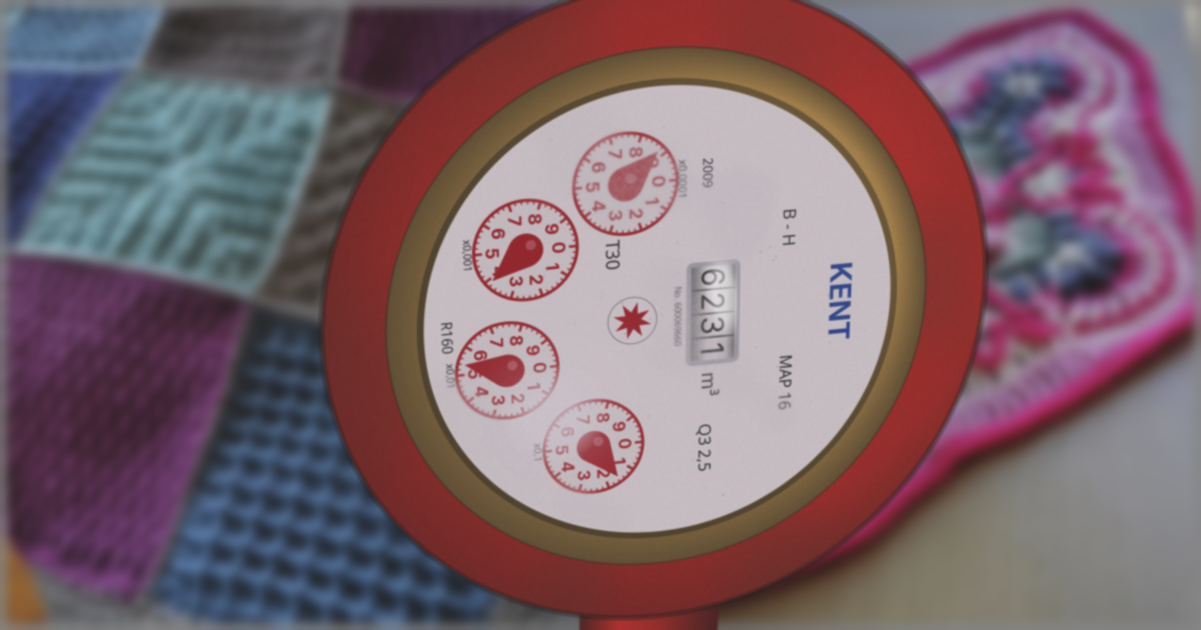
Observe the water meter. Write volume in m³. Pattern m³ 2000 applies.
m³ 6231.1538
